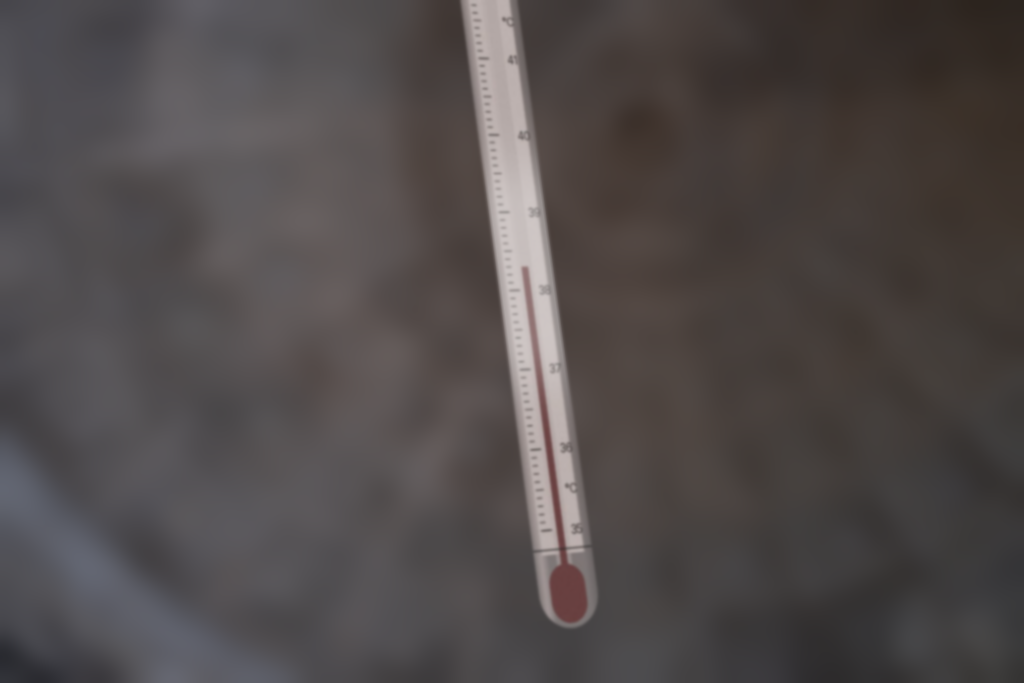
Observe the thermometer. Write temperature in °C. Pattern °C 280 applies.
°C 38.3
